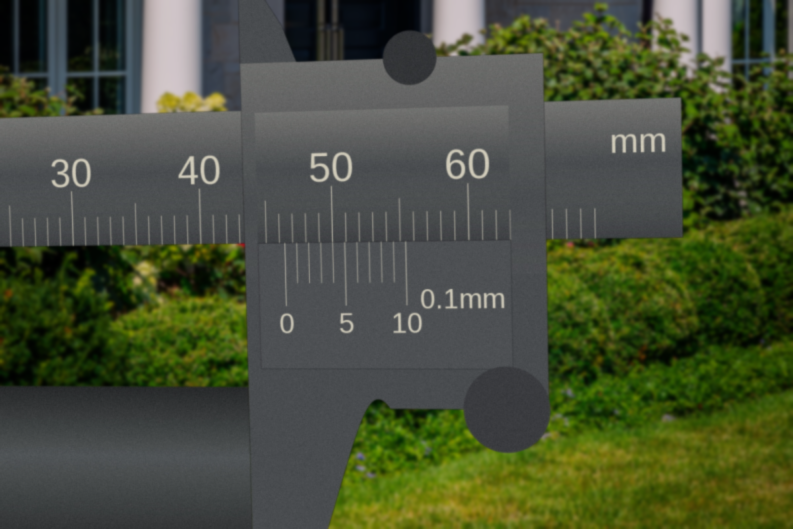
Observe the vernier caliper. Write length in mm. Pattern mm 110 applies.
mm 46.4
